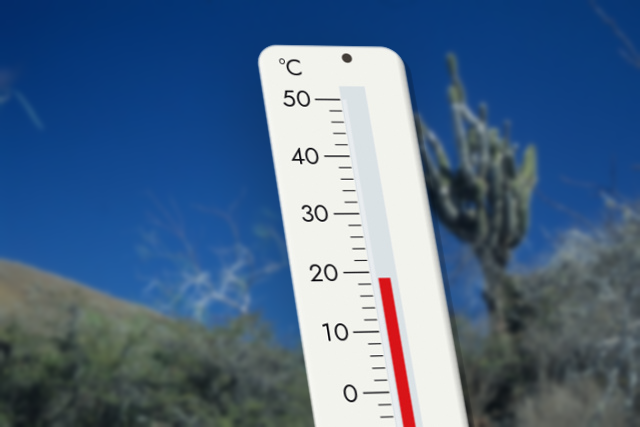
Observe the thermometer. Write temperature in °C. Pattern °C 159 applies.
°C 19
